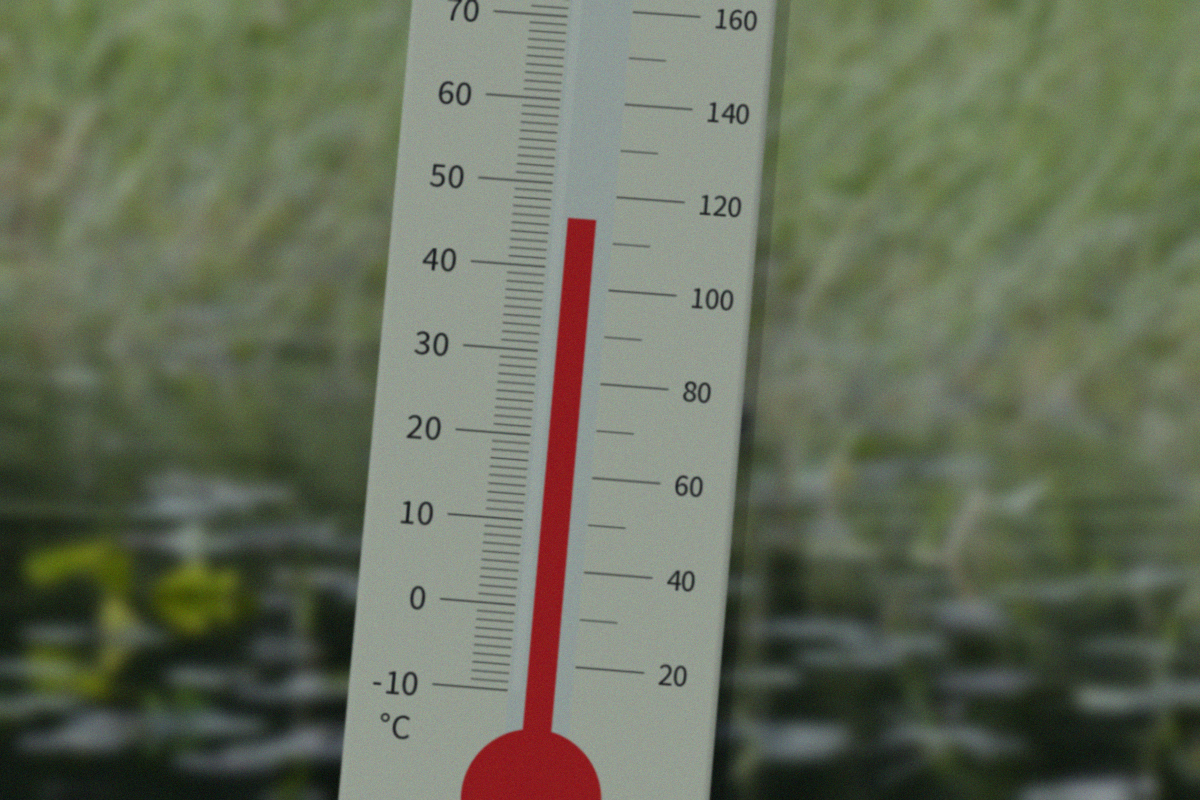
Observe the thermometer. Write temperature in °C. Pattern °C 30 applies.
°C 46
